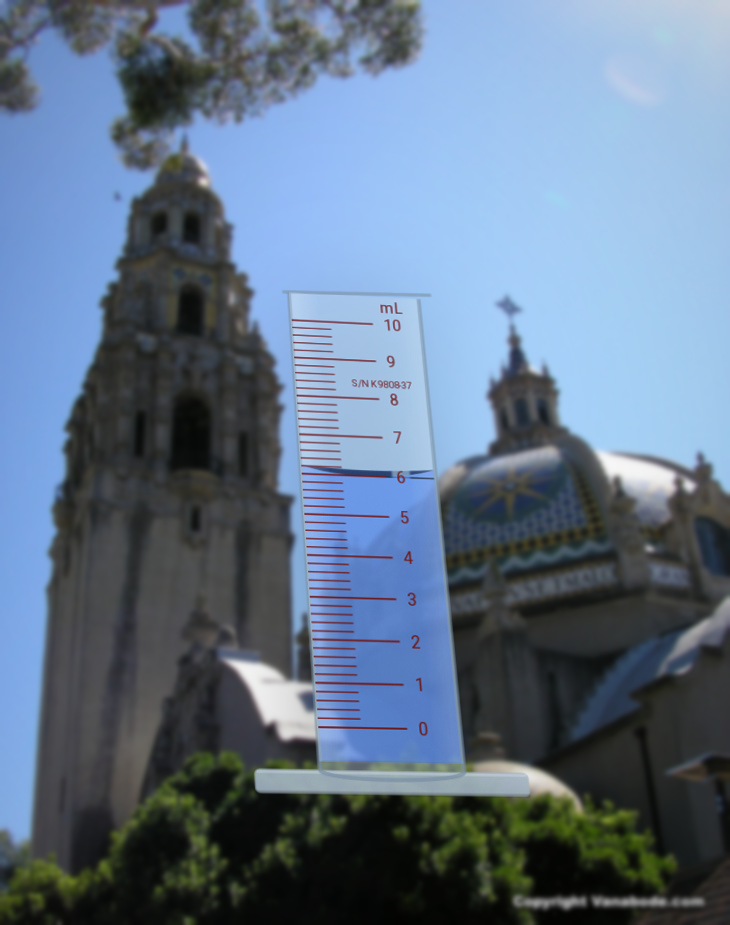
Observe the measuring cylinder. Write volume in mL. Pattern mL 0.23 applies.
mL 6
